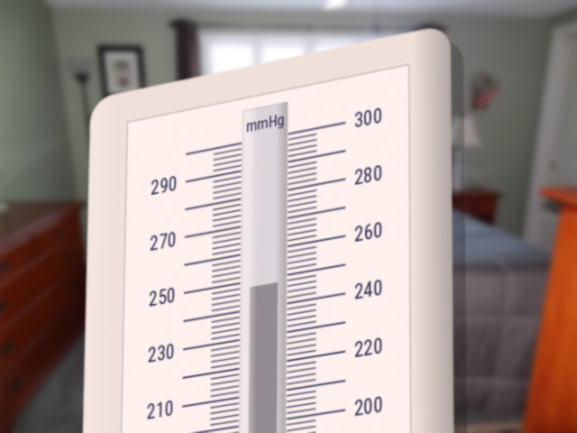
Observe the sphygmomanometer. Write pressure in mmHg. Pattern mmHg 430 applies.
mmHg 248
